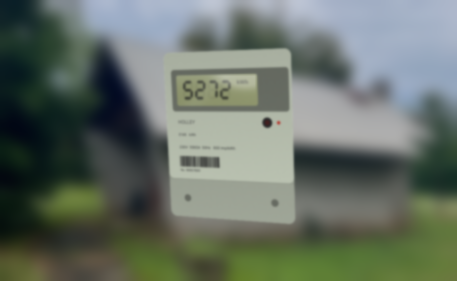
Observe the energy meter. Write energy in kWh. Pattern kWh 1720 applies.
kWh 5272
